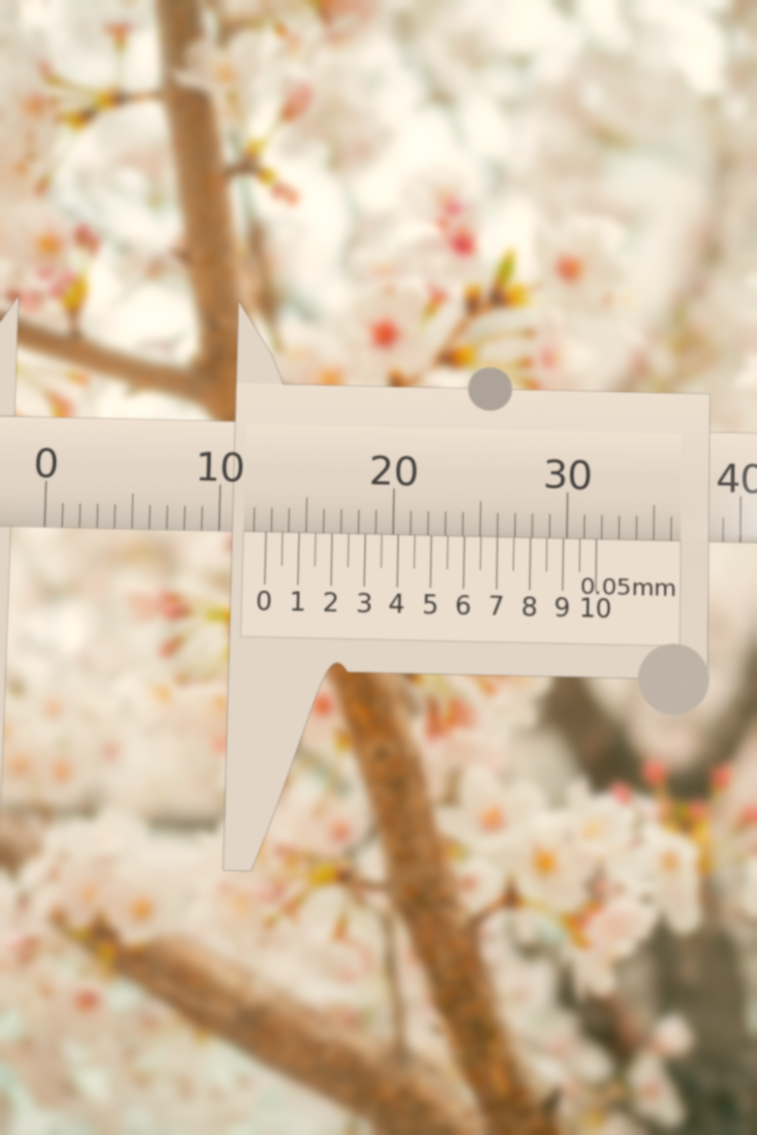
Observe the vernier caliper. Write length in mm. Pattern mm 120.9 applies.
mm 12.7
